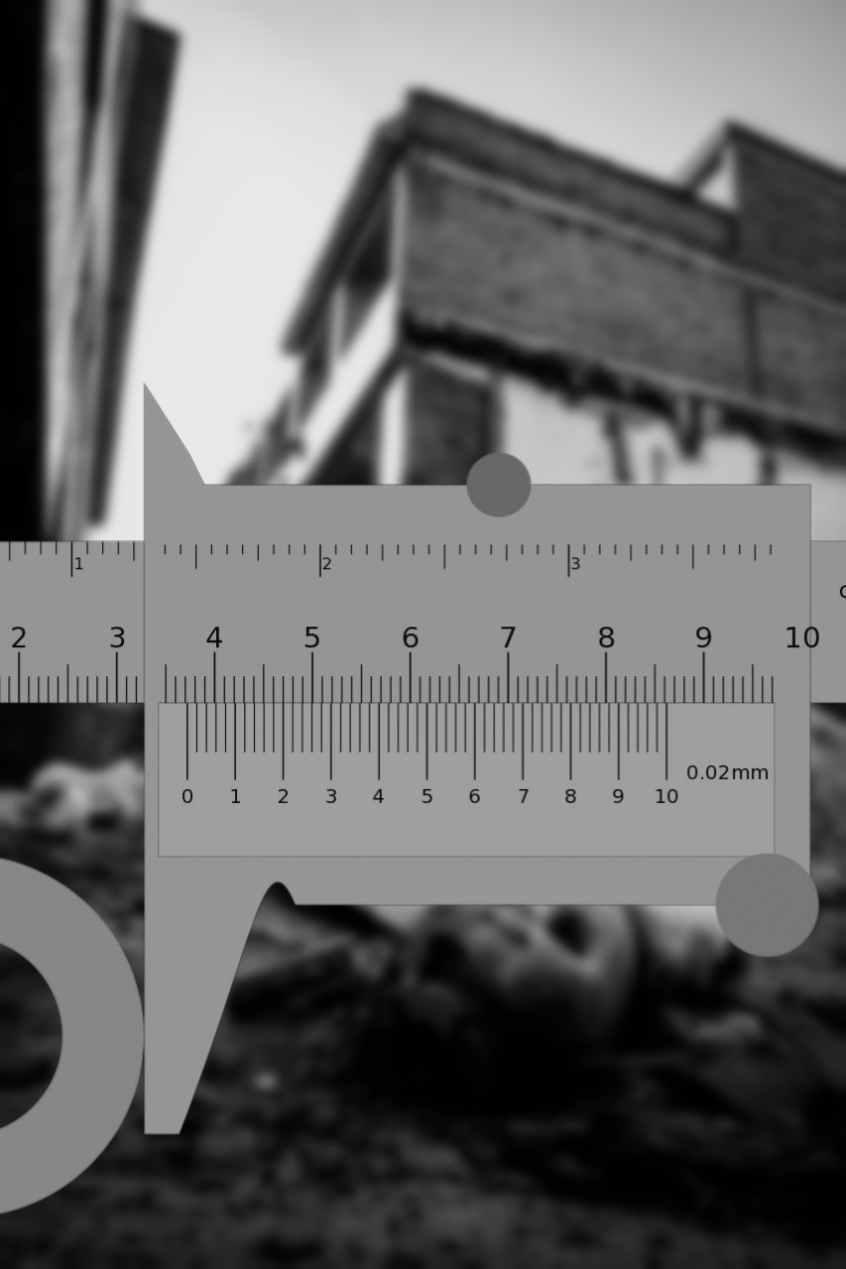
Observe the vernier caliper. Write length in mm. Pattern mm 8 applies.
mm 37.2
